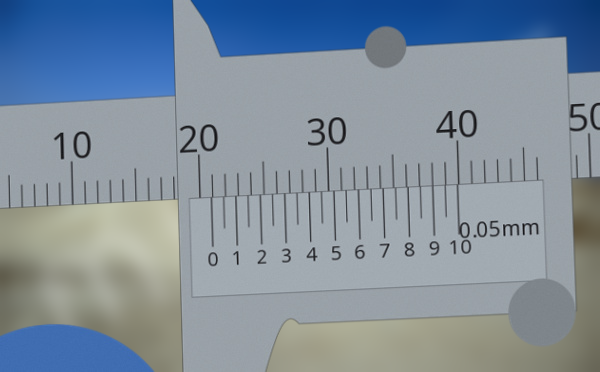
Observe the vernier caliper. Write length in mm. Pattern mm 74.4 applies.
mm 20.9
